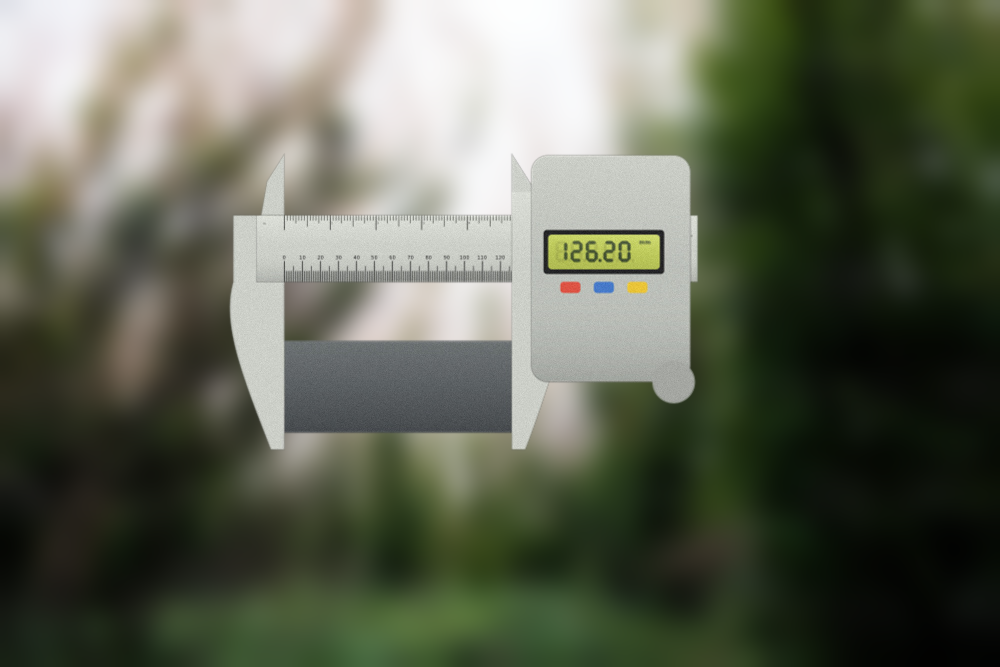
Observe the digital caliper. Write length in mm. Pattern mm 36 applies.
mm 126.20
